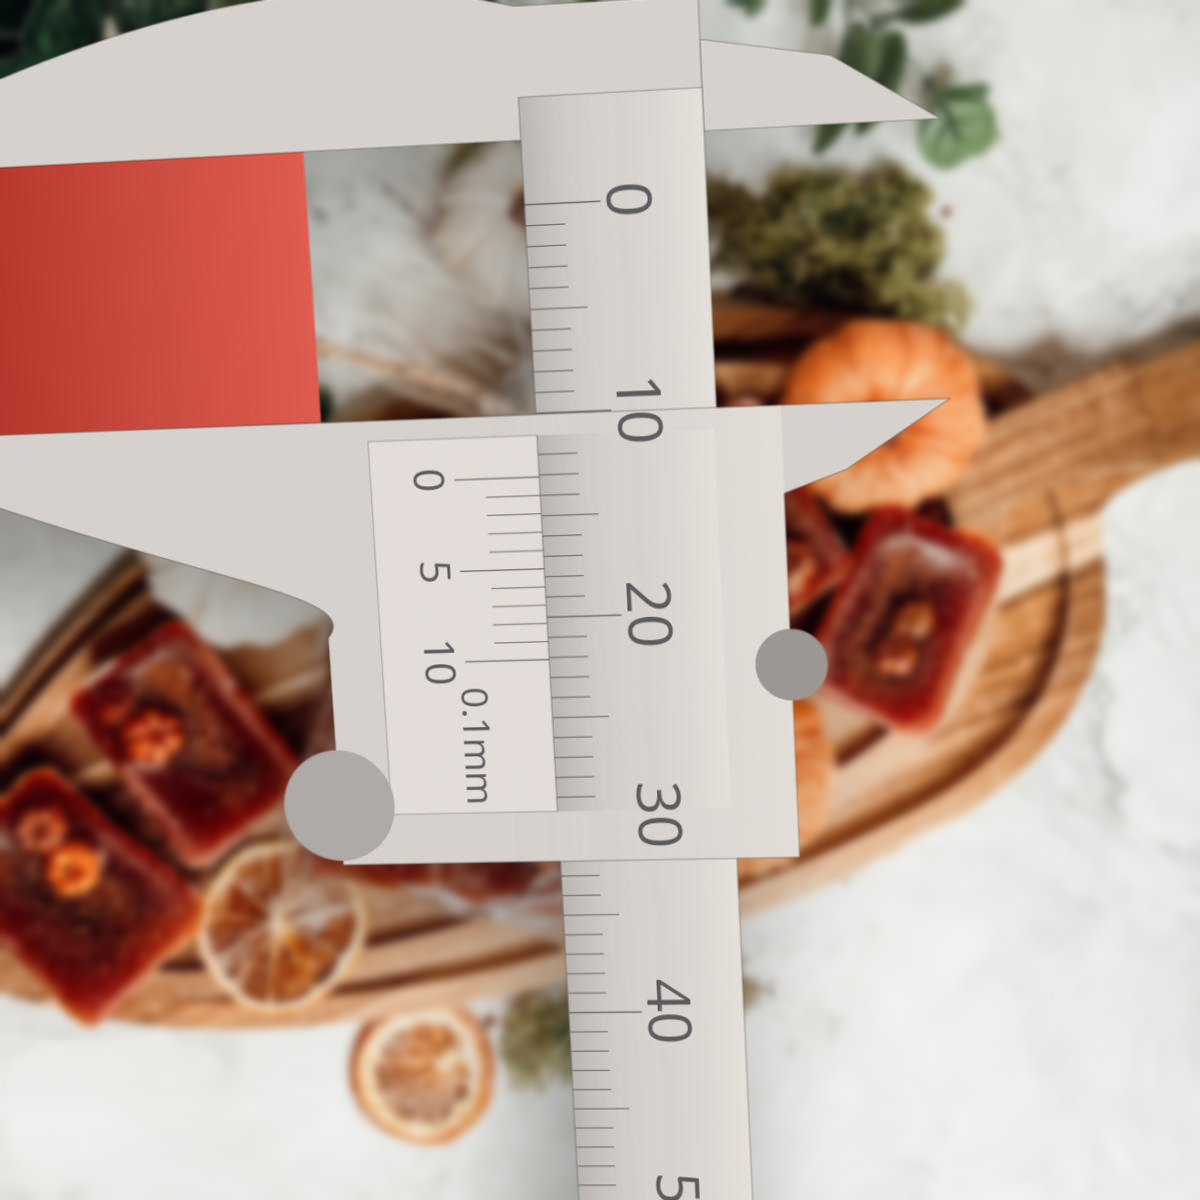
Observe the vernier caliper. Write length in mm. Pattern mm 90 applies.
mm 13.1
